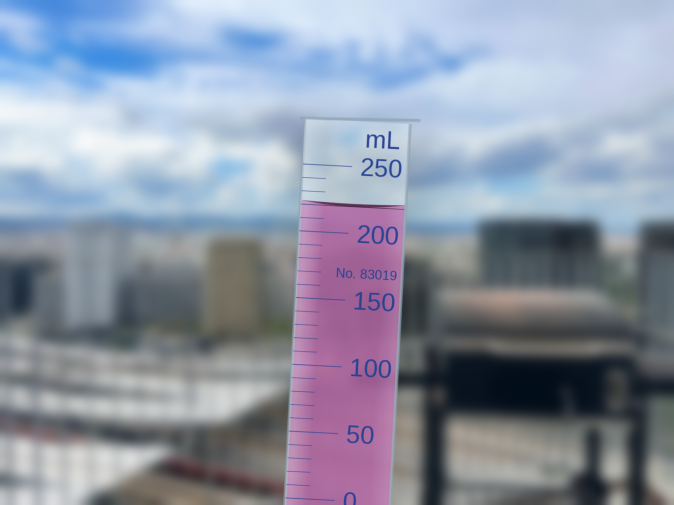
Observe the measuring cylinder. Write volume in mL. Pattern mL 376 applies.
mL 220
